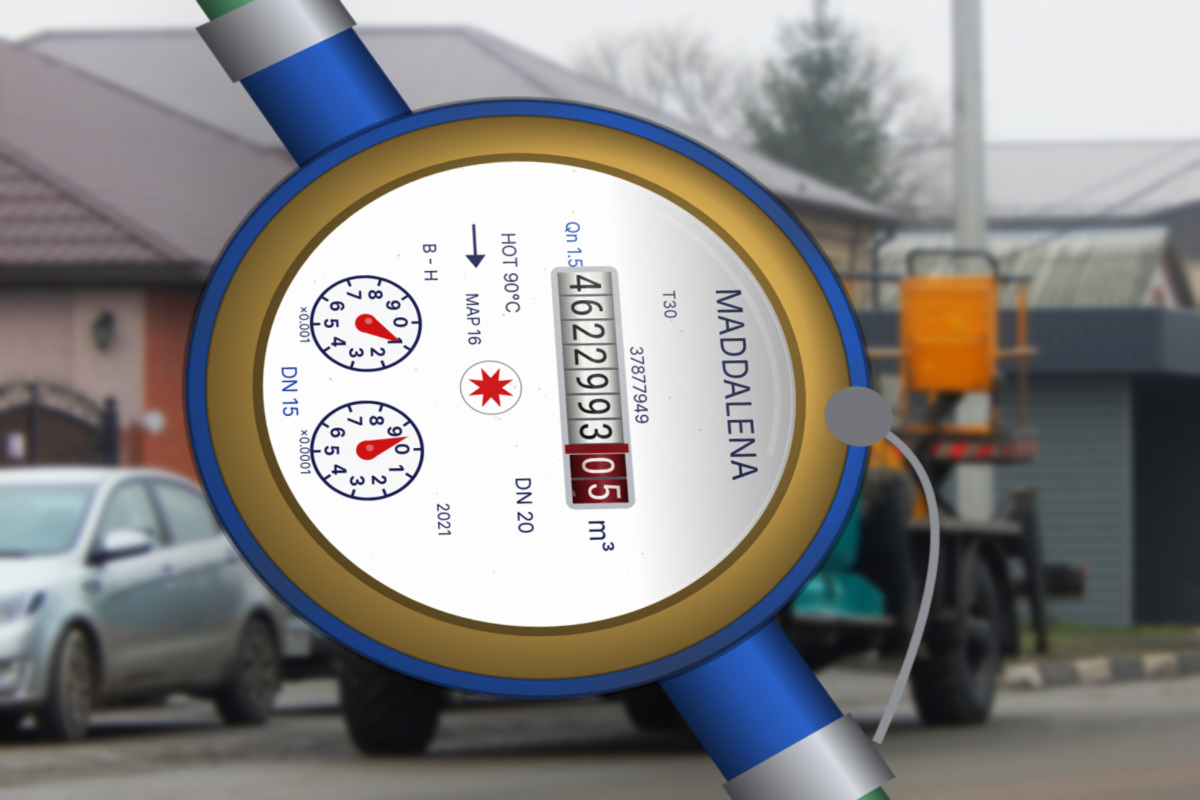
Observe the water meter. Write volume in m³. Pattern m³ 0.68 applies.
m³ 4622993.0509
